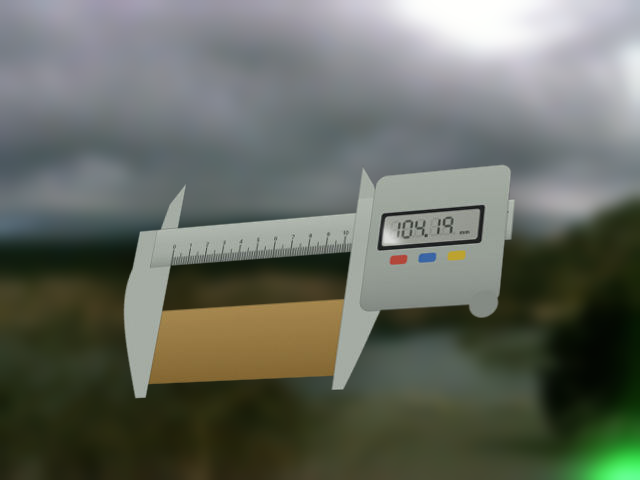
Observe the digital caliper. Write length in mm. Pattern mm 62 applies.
mm 104.19
